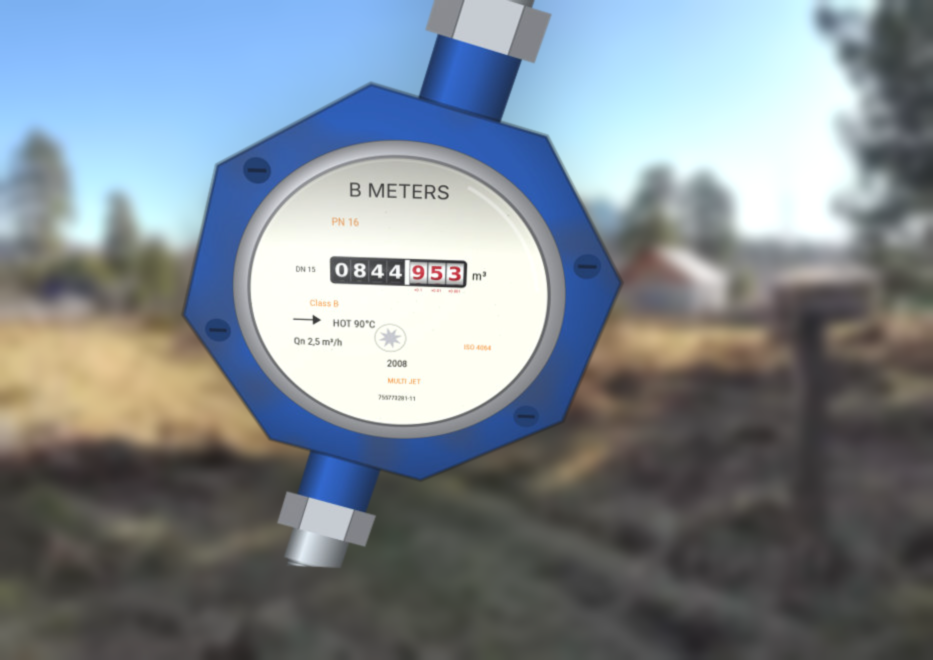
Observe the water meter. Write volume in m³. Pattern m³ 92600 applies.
m³ 844.953
